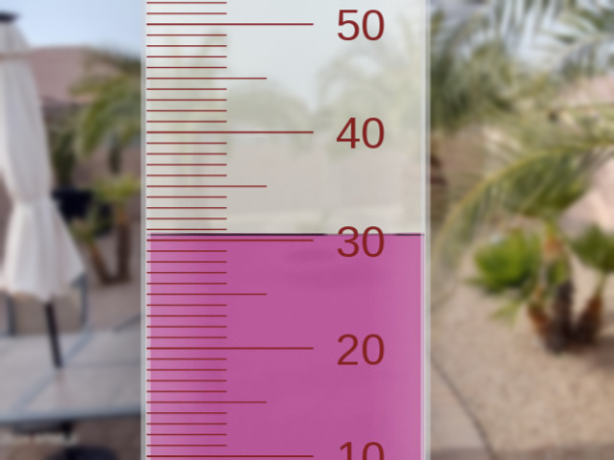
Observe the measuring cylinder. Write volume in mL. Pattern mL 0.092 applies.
mL 30.5
